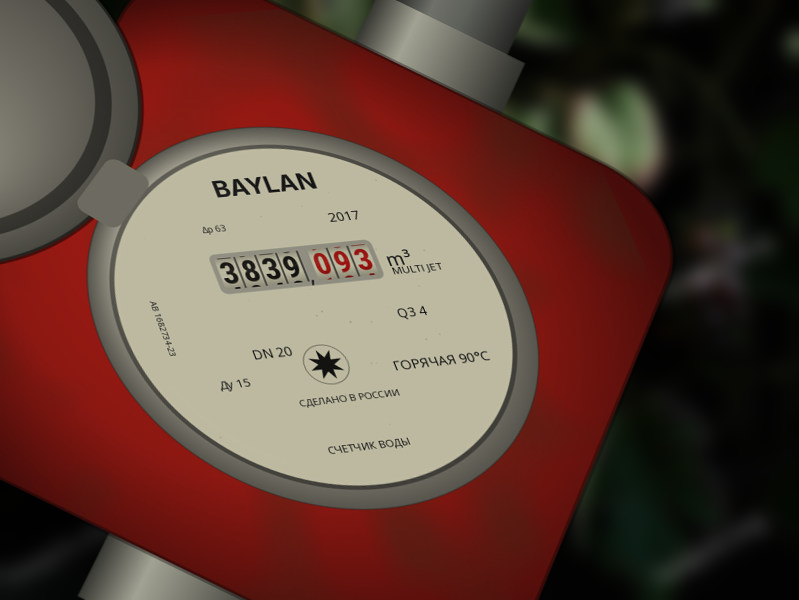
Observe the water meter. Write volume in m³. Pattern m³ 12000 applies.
m³ 3839.093
